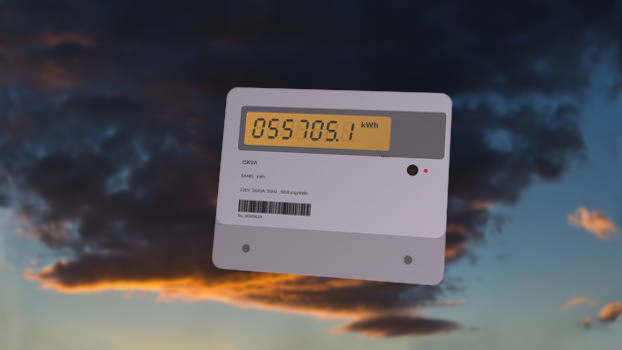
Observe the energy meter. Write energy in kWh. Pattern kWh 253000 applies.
kWh 55705.1
